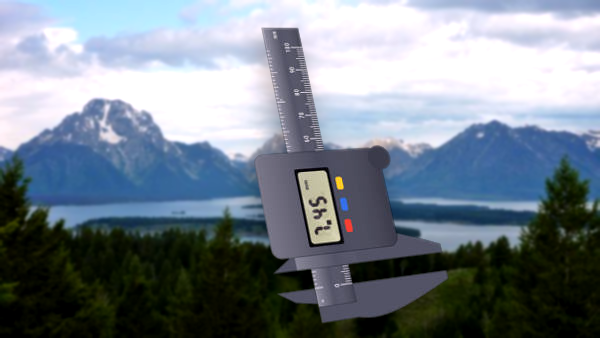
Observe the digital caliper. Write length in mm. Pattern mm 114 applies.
mm 7.45
